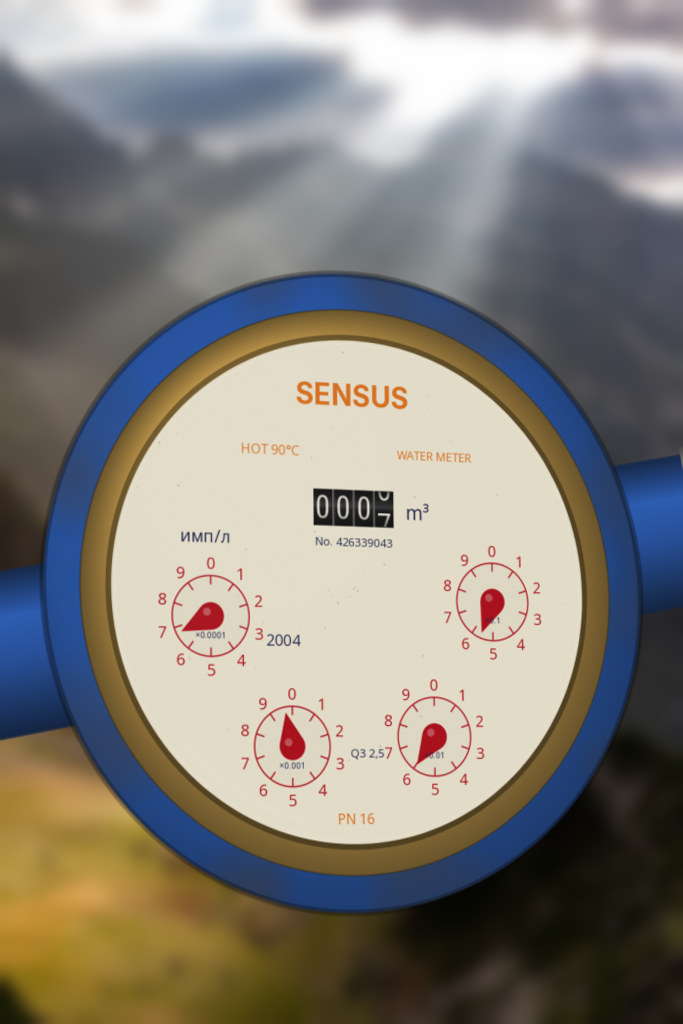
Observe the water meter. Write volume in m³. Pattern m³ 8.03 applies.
m³ 6.5596
